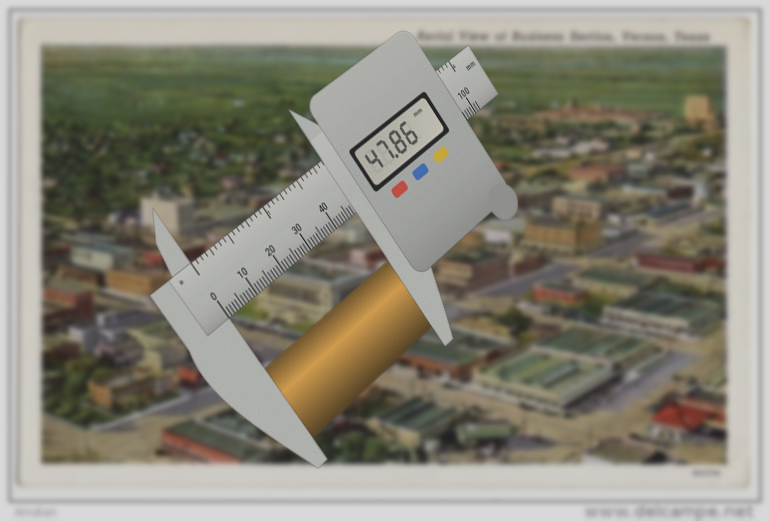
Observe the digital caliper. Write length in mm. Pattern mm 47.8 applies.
mm 47.86
